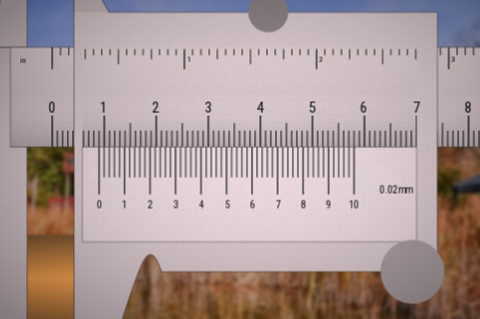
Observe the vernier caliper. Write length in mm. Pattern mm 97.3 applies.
mm 9.0
